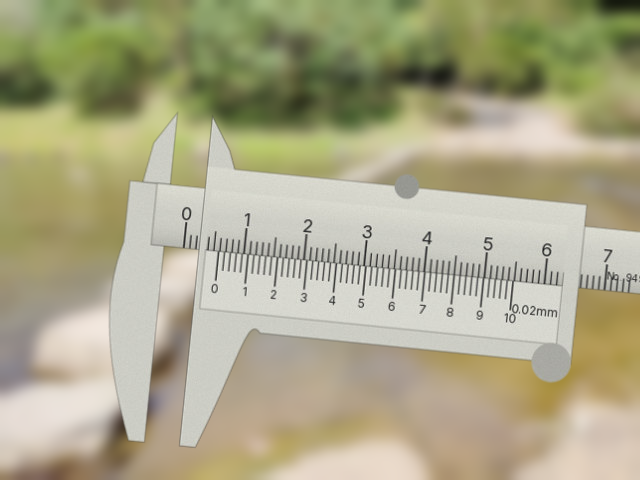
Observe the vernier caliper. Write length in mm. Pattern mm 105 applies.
mm 5.8
